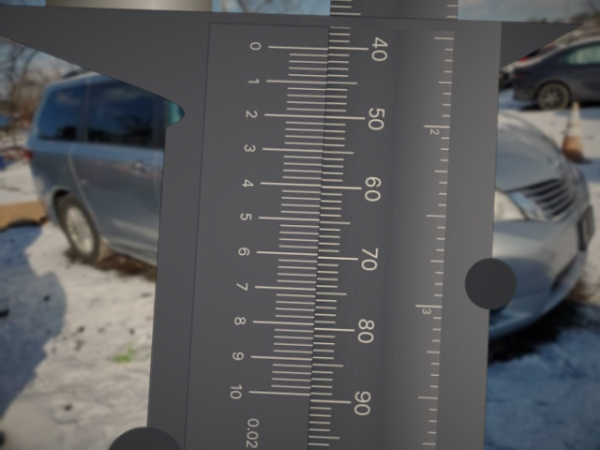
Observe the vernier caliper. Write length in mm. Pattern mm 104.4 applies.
mm 40.2
